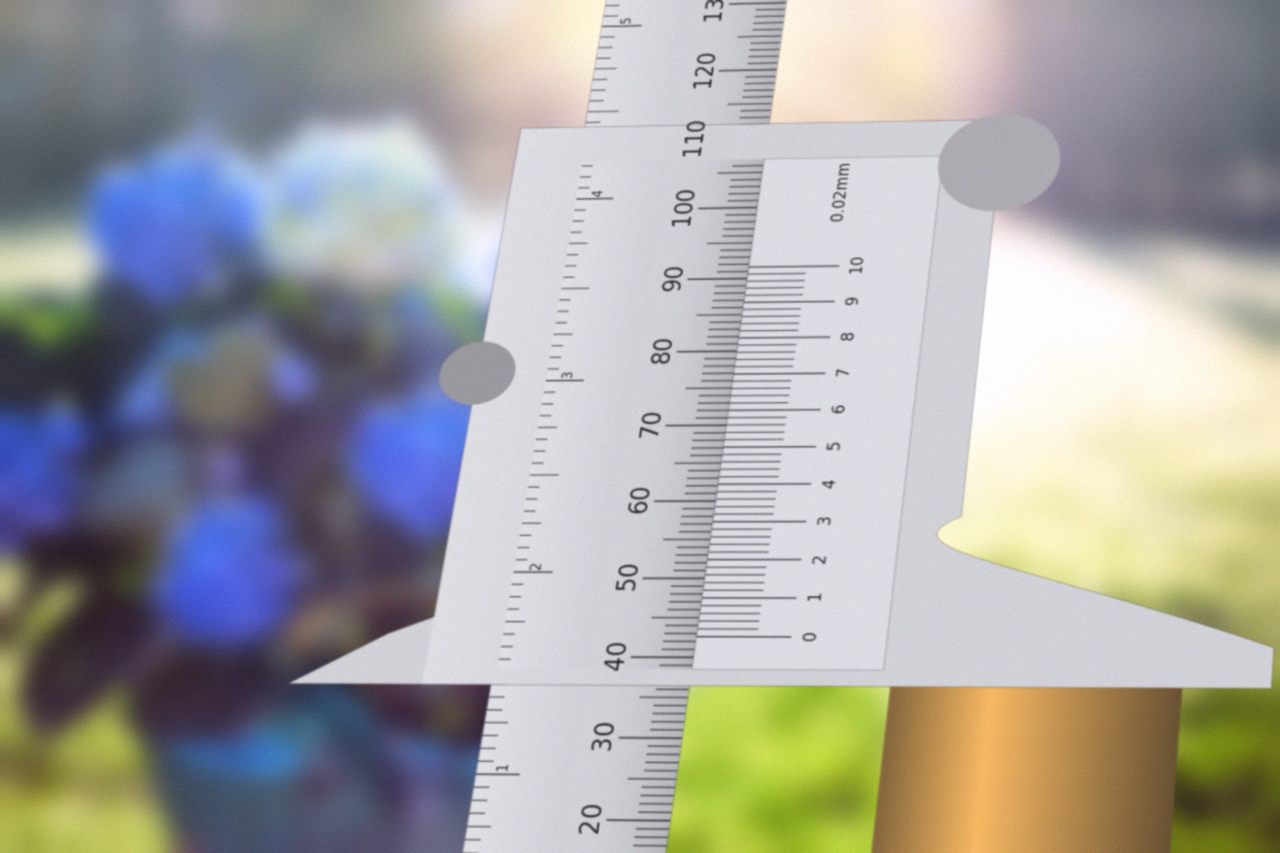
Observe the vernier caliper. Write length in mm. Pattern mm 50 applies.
mm 42.6
